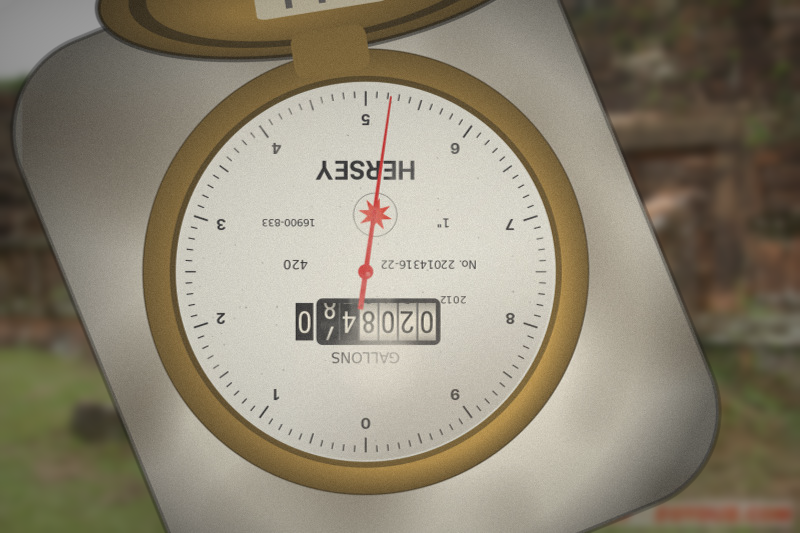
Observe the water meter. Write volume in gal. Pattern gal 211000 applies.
gal 208475.2
